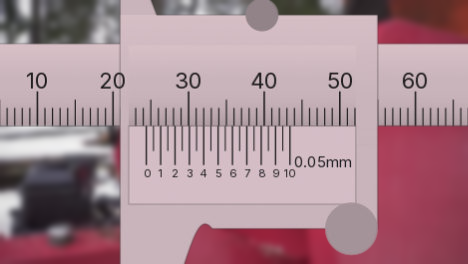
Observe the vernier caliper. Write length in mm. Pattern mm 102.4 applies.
mm 24.4
